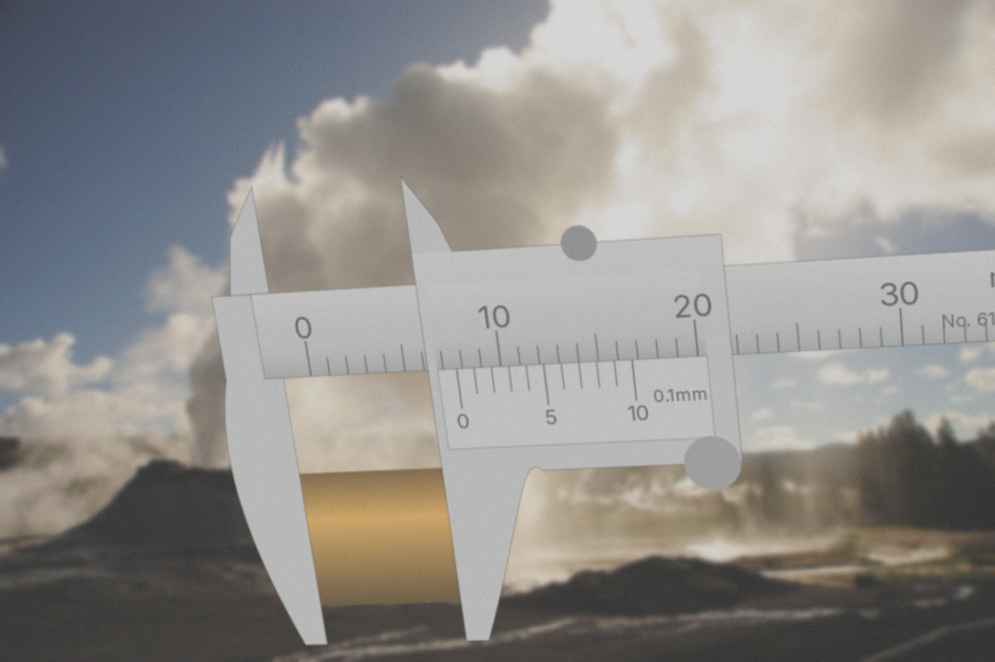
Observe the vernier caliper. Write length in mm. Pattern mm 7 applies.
mm 7.7
